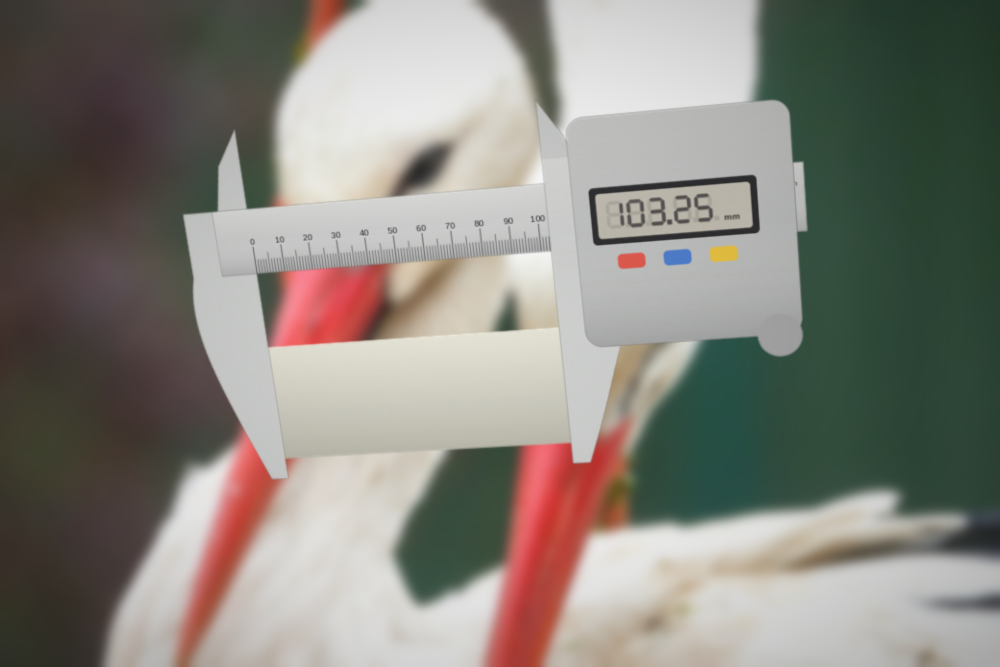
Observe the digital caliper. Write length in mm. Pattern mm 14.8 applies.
mm 103.25
